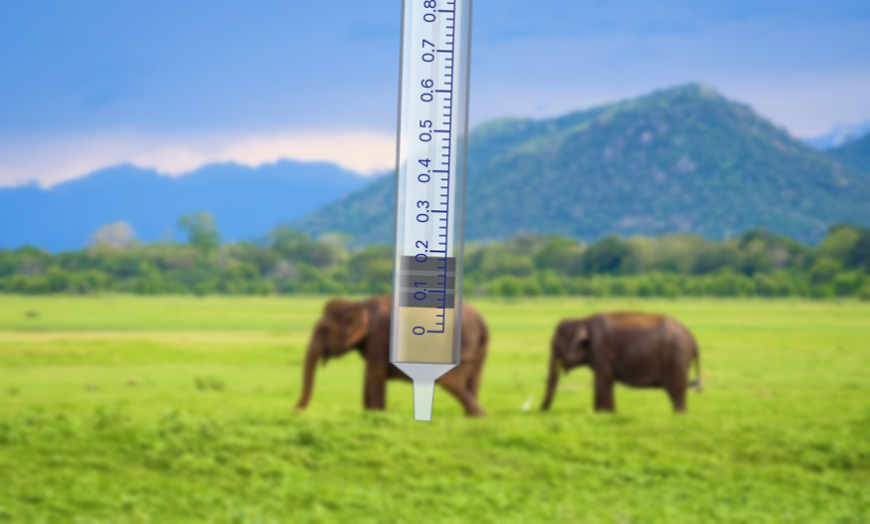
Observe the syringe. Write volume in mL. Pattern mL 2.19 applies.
mL 0.06
